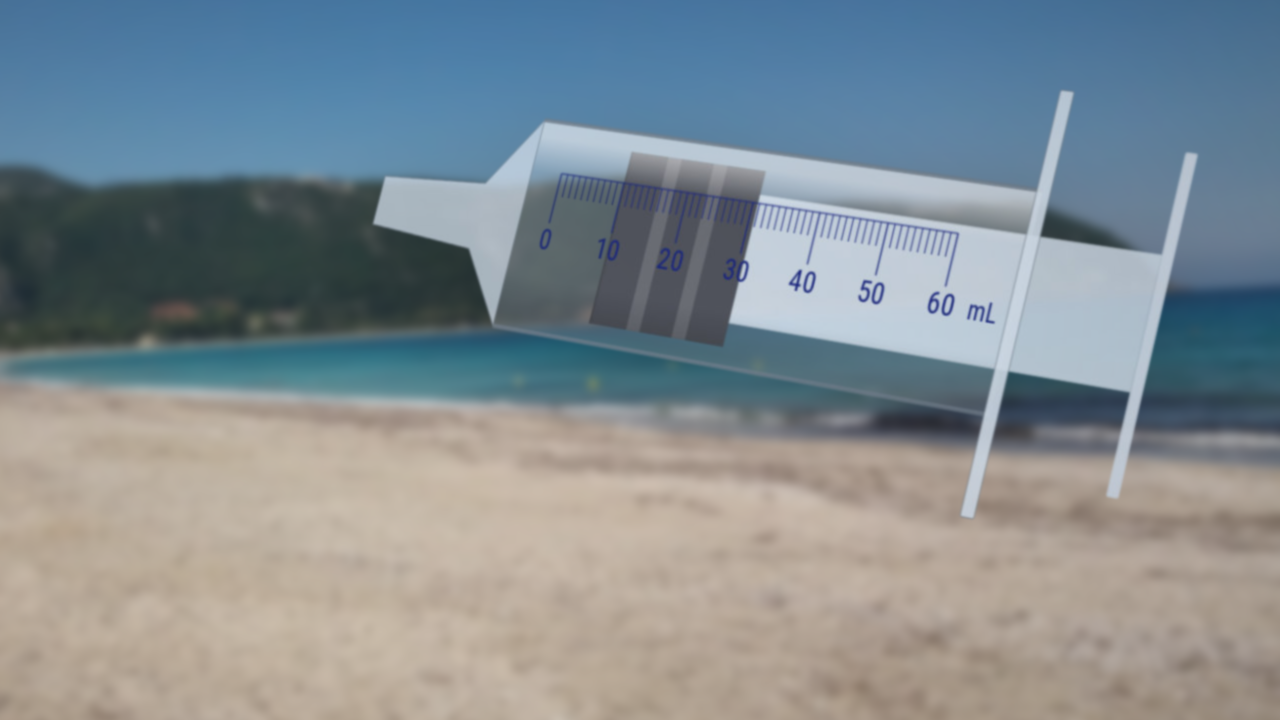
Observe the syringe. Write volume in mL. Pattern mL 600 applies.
mL 10
